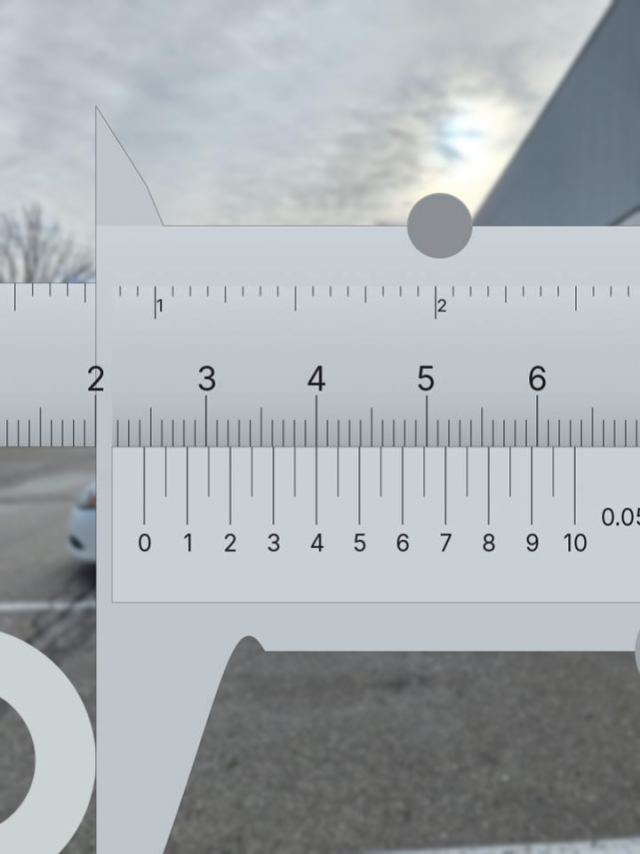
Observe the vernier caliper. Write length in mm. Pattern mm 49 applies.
mm 24.4
